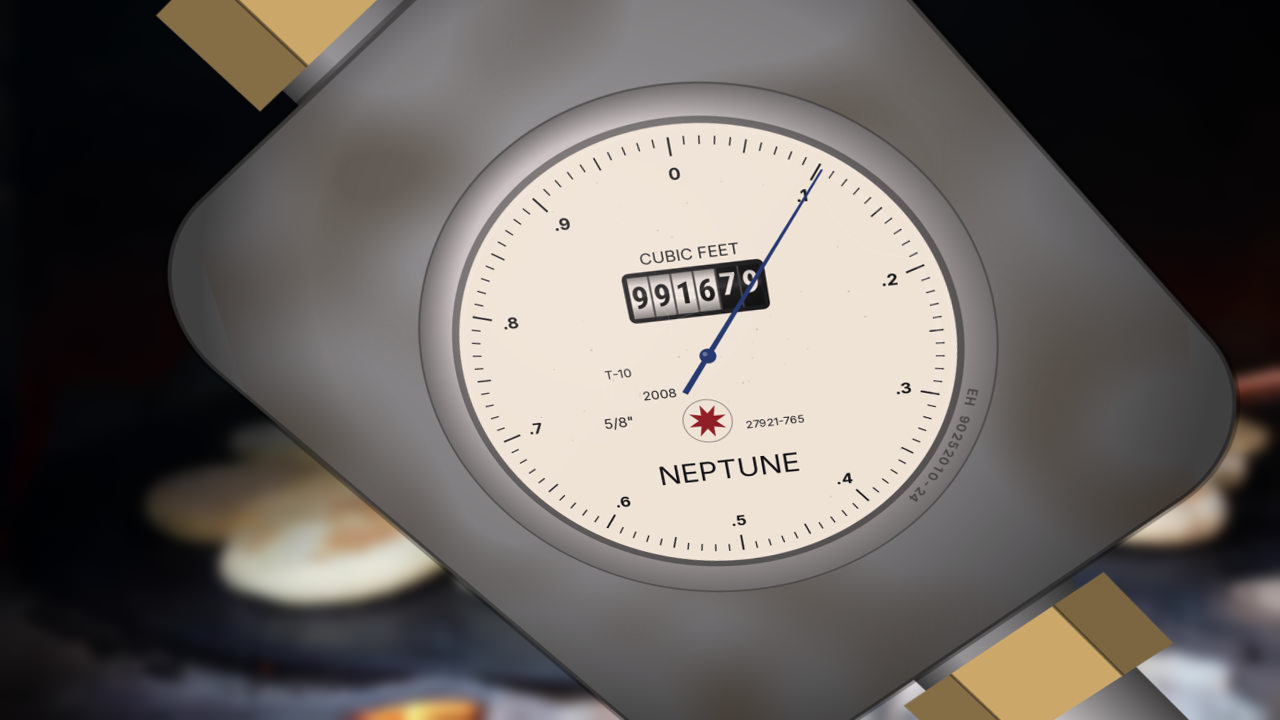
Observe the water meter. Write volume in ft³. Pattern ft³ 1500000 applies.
ft³ 991679.10
